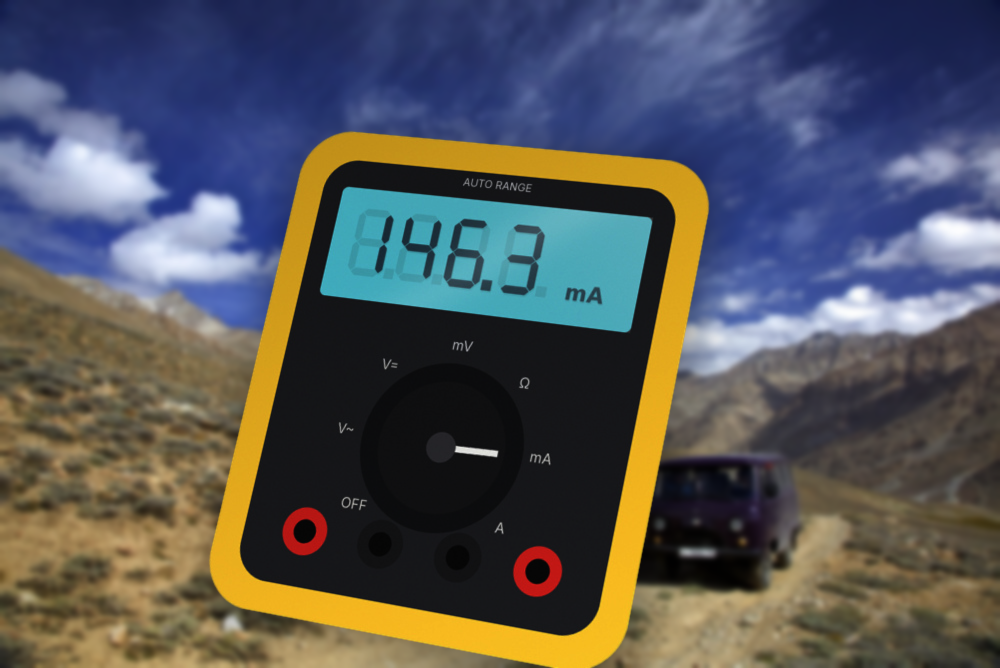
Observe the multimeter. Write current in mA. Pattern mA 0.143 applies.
mA 146.3
